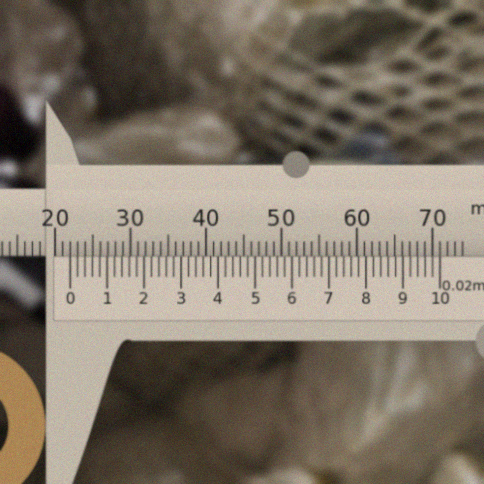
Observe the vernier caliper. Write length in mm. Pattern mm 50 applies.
mm 22.0
